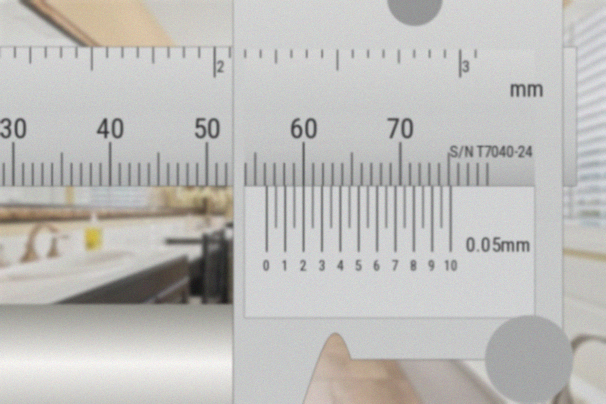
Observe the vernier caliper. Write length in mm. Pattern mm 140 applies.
mm 56.2
